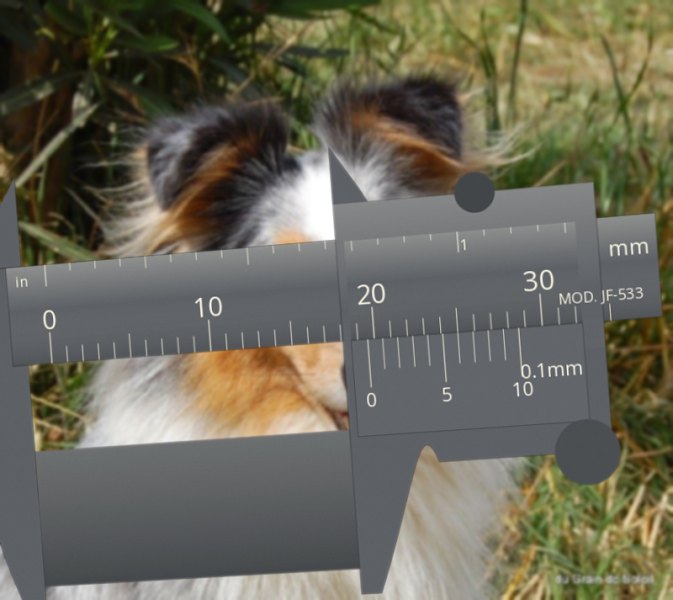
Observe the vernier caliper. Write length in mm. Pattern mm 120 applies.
mm 19.6
